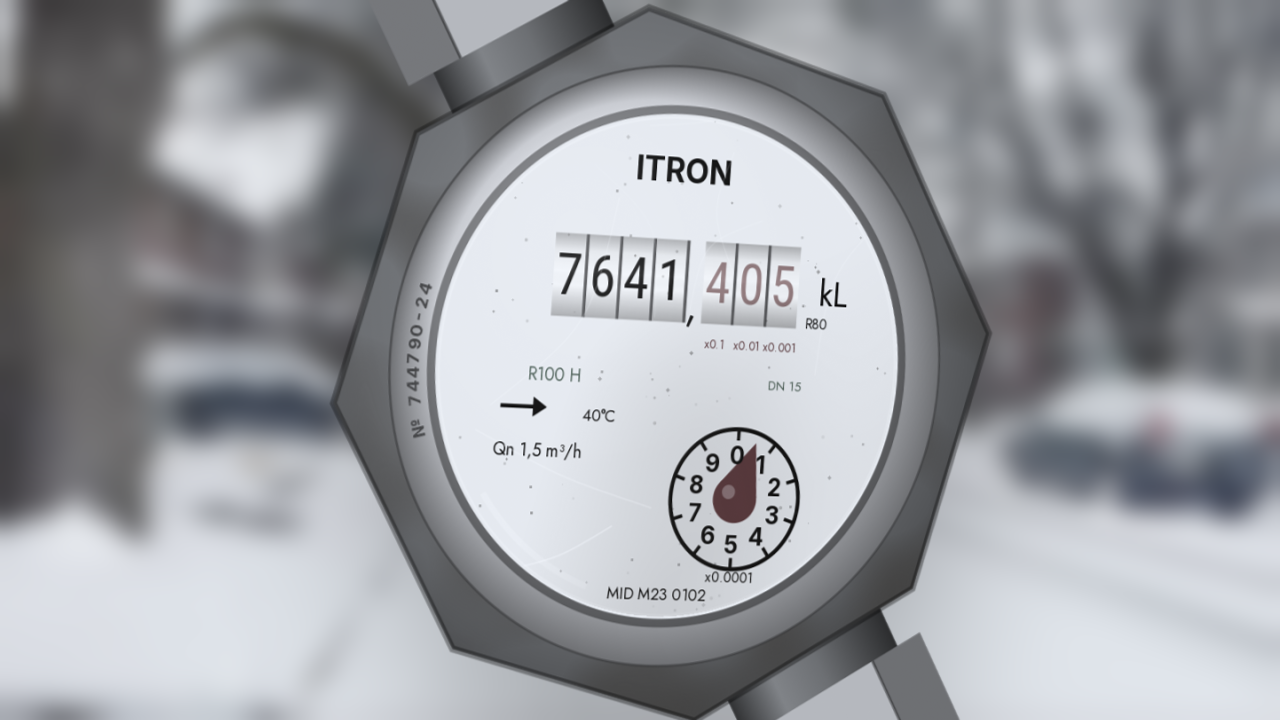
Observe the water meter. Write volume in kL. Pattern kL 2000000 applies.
kL 7641.4050
